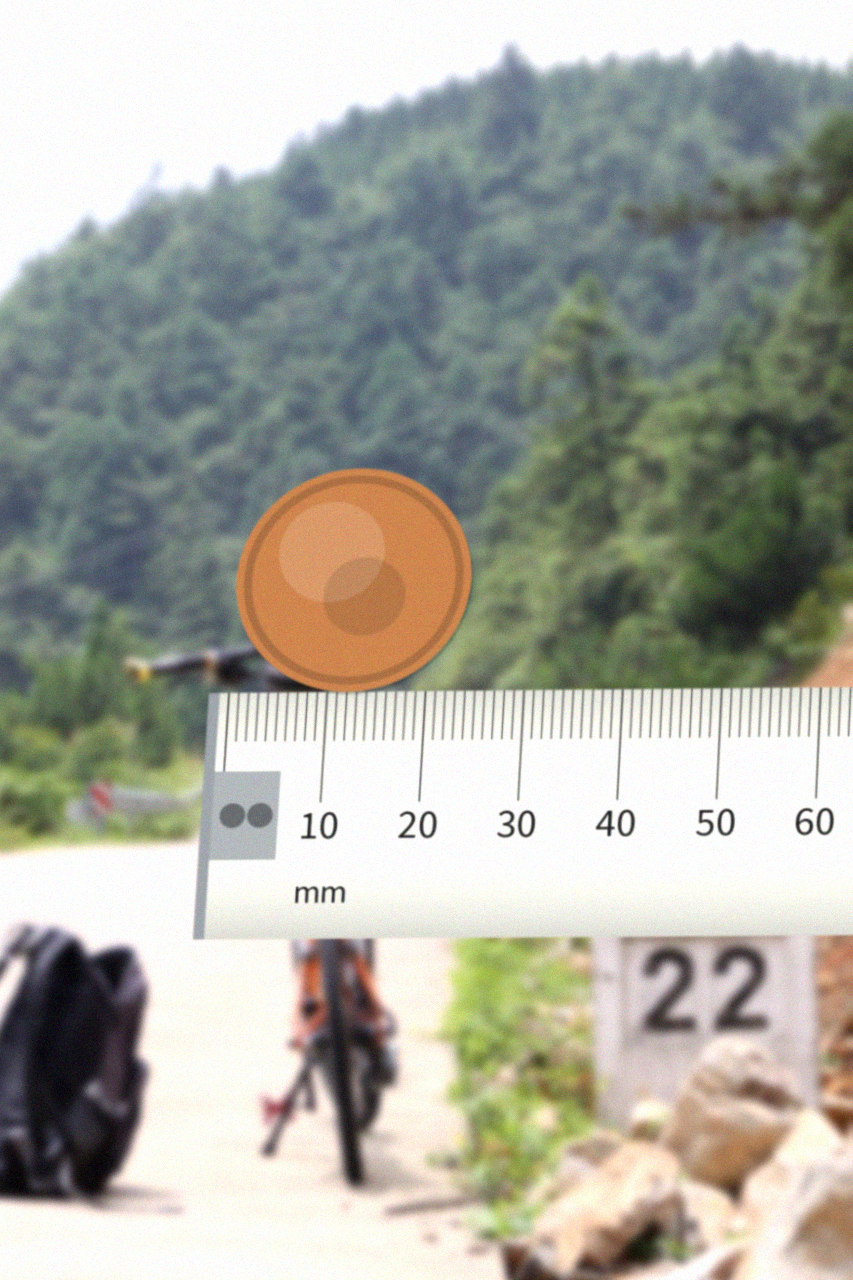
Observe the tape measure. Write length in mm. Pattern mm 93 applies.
mm 24
